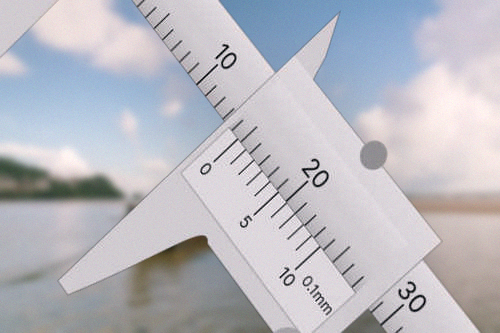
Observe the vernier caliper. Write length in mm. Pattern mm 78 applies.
mm 14.7
